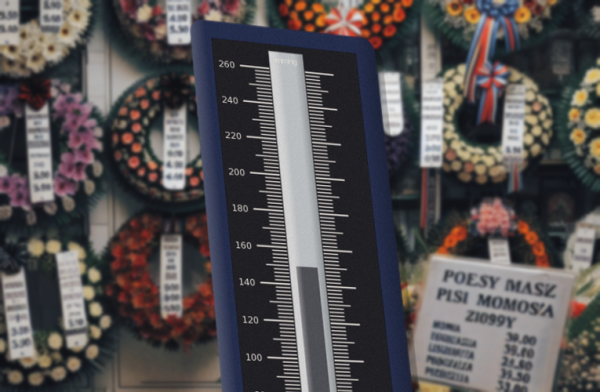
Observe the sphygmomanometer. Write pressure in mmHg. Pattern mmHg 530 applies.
mmHg 150
